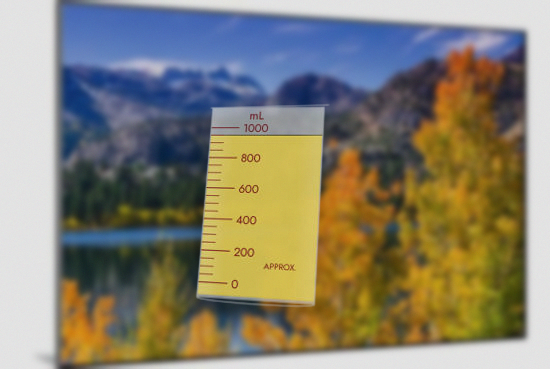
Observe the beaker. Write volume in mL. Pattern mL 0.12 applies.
mL 950
